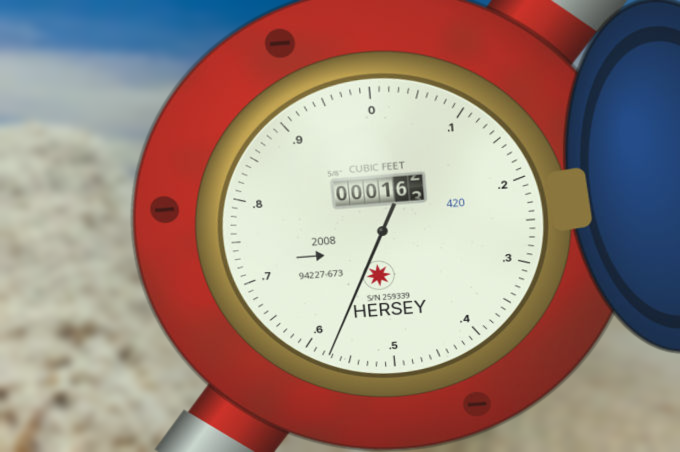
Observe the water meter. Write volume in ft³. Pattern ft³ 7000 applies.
ft³ 162.57
